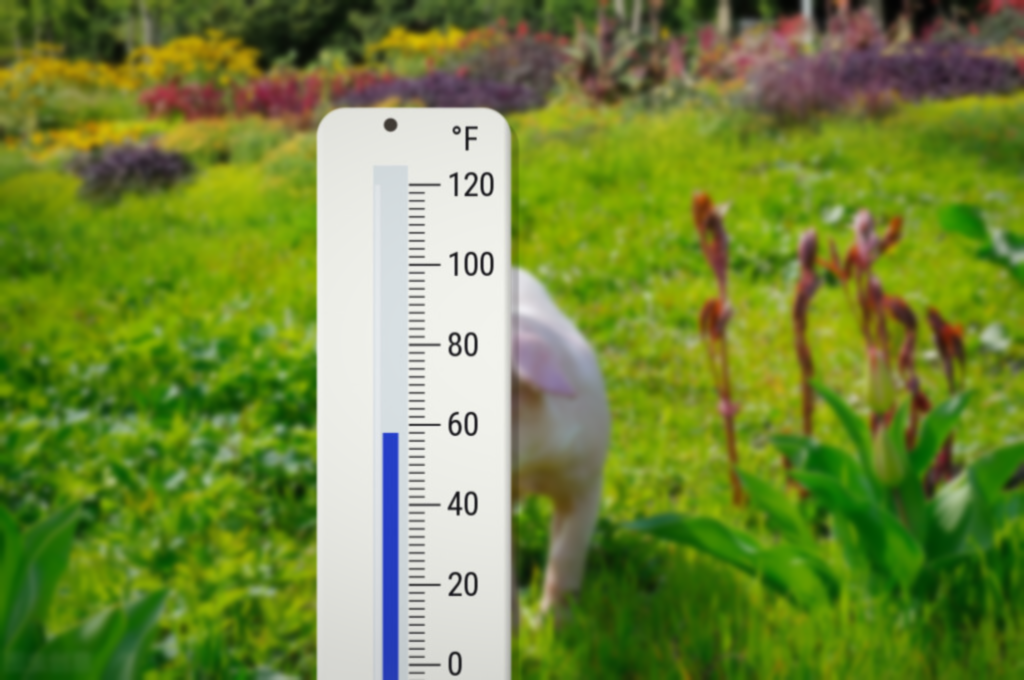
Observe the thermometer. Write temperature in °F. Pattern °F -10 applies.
°F 58
